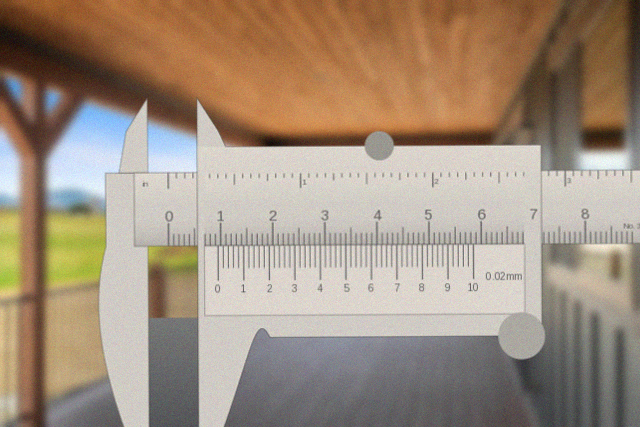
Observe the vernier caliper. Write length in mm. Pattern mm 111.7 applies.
mm 9.5
